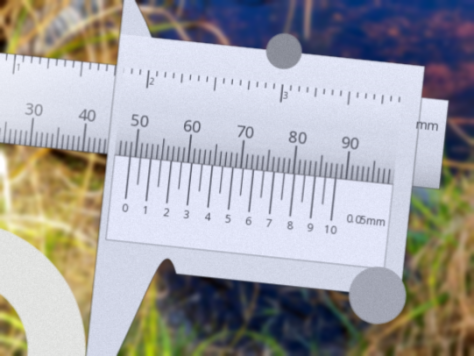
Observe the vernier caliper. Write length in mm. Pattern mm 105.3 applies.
mm 49.0
